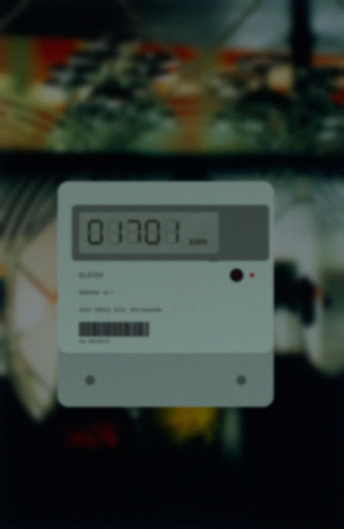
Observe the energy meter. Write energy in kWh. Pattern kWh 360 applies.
kWh 1701
